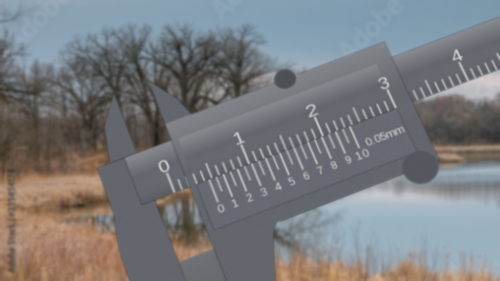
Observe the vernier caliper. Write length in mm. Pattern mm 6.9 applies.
mm 4.6
